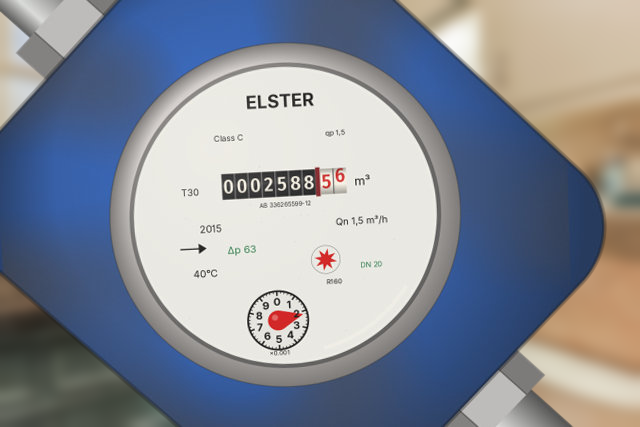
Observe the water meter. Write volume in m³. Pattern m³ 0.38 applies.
m³ 2588.562
